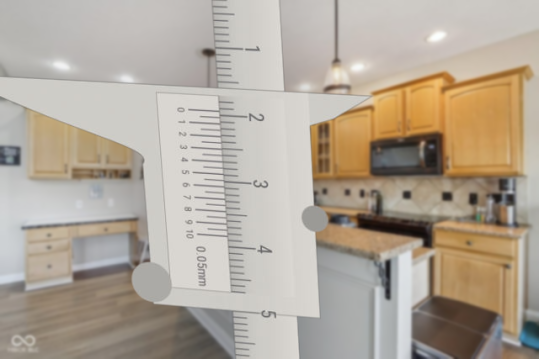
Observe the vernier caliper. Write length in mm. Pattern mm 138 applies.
mm 19.4
